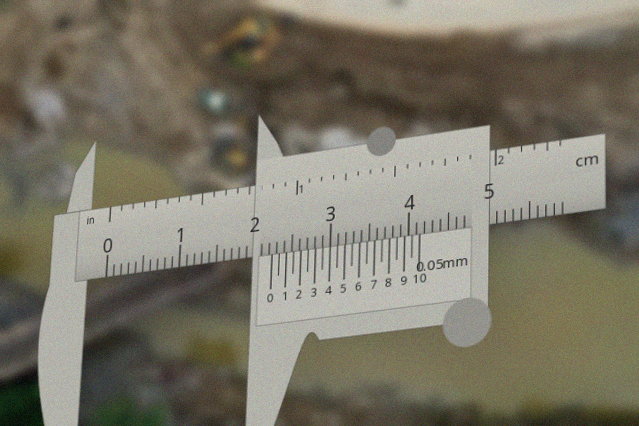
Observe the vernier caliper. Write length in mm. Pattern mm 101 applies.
mm 22.4
